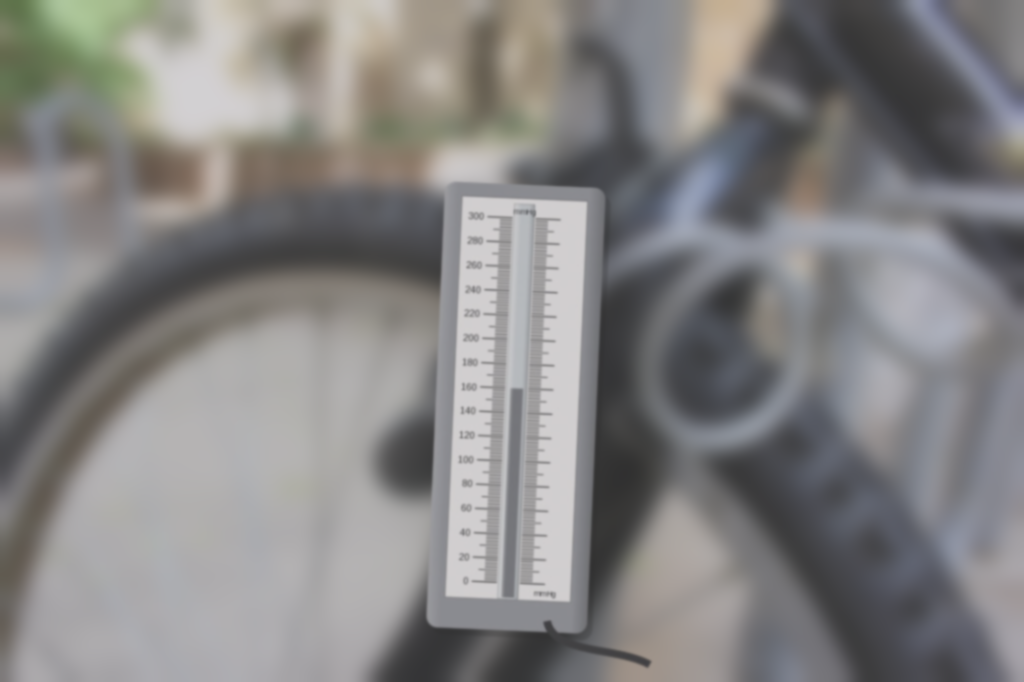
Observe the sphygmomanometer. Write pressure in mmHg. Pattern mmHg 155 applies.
mmHg 160
